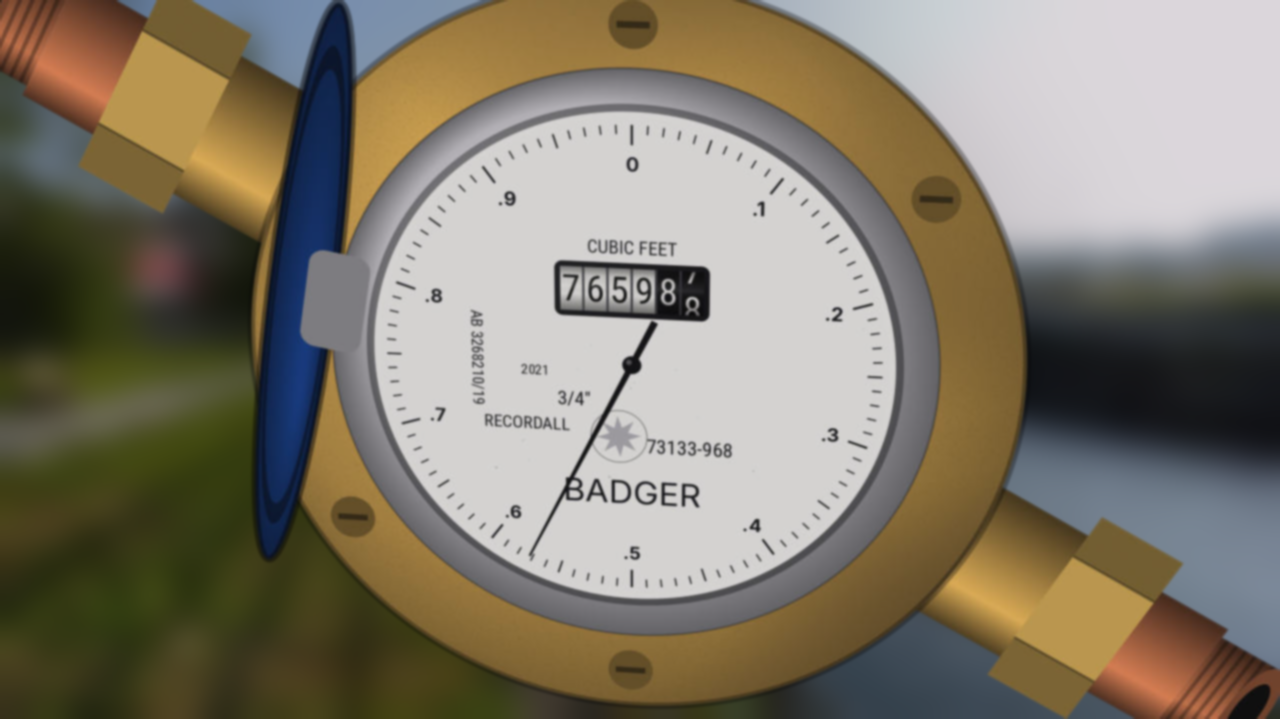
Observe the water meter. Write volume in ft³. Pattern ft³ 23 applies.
ft³ 765987.57
